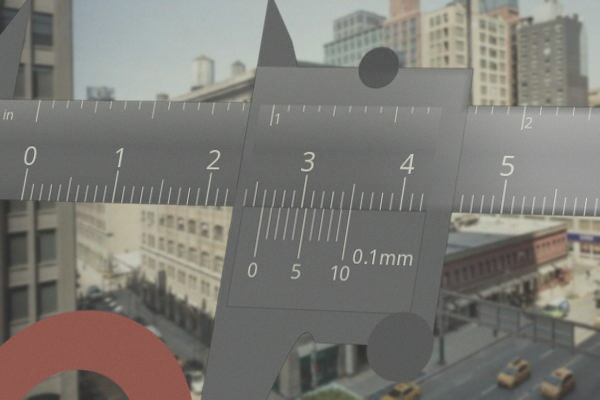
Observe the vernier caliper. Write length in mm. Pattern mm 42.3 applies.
mm 26.0
